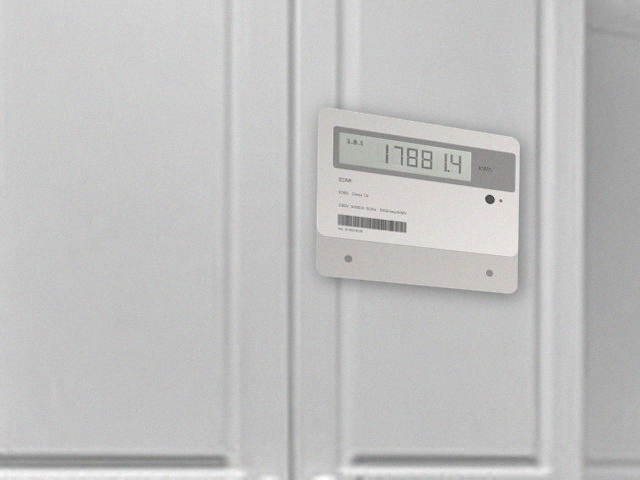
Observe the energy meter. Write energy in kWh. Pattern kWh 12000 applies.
kWh 17881.4
